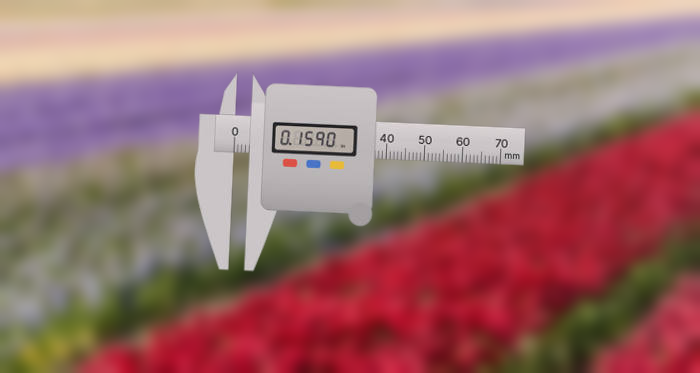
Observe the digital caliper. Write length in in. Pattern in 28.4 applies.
in 0.1590
